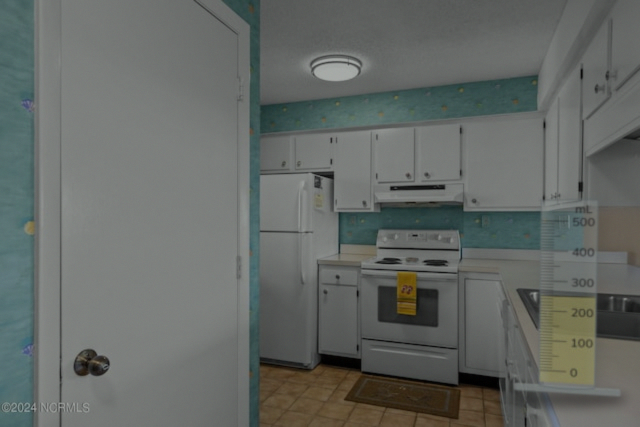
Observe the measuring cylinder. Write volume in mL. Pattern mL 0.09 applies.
mL 250
